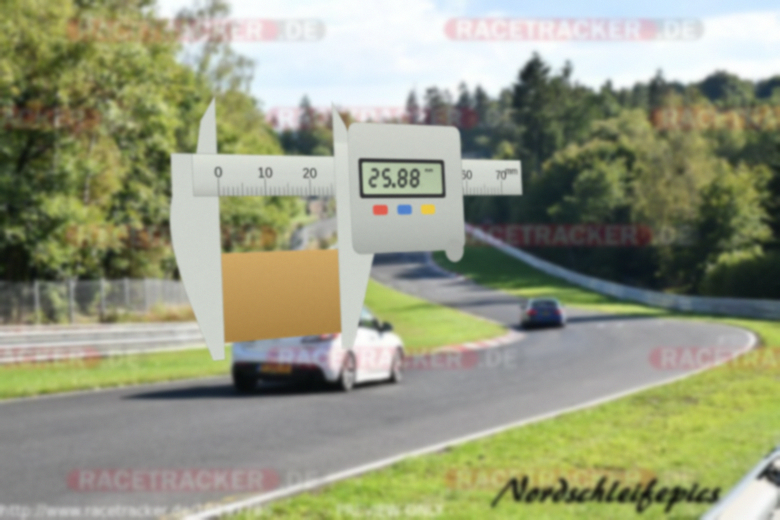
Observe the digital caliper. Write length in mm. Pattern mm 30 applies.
mm 25.88
